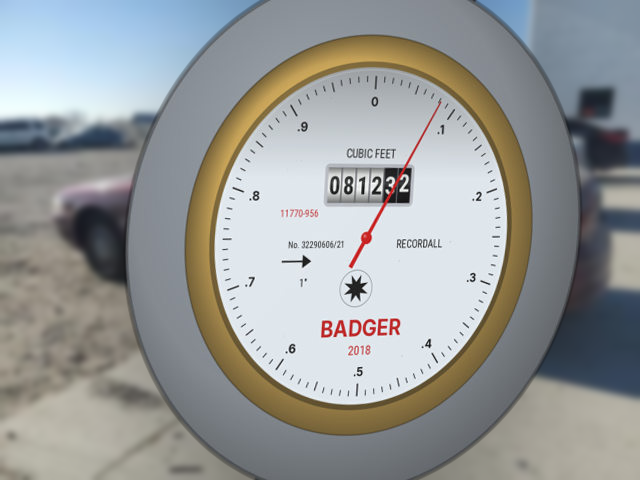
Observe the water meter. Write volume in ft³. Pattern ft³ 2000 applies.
ft³ 81232.08
